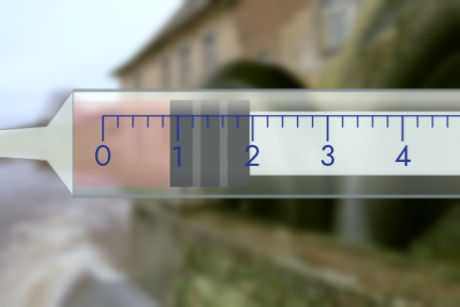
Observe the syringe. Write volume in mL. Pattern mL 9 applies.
mL 0.9
